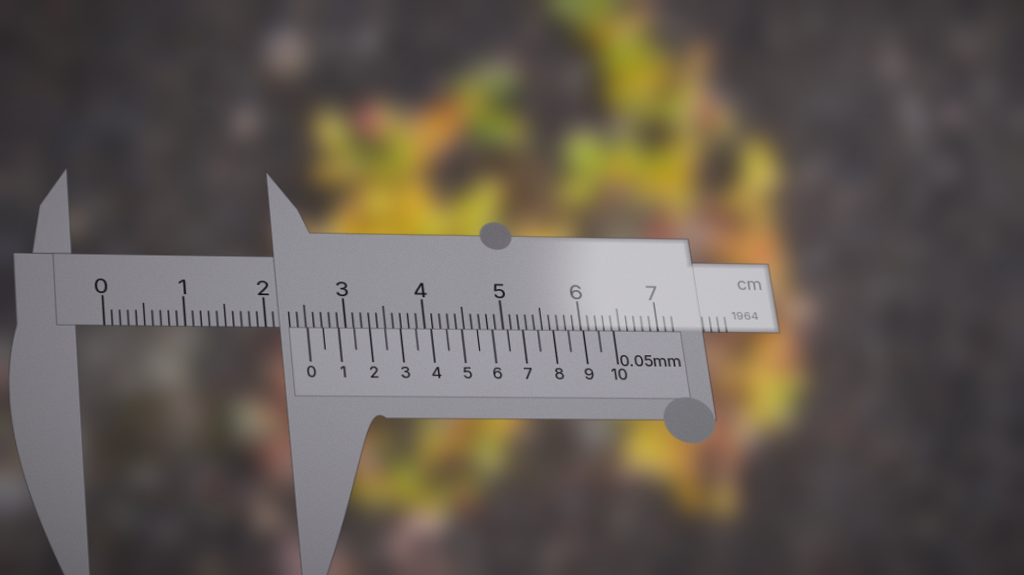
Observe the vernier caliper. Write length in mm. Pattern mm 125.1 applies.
mm 25.2
